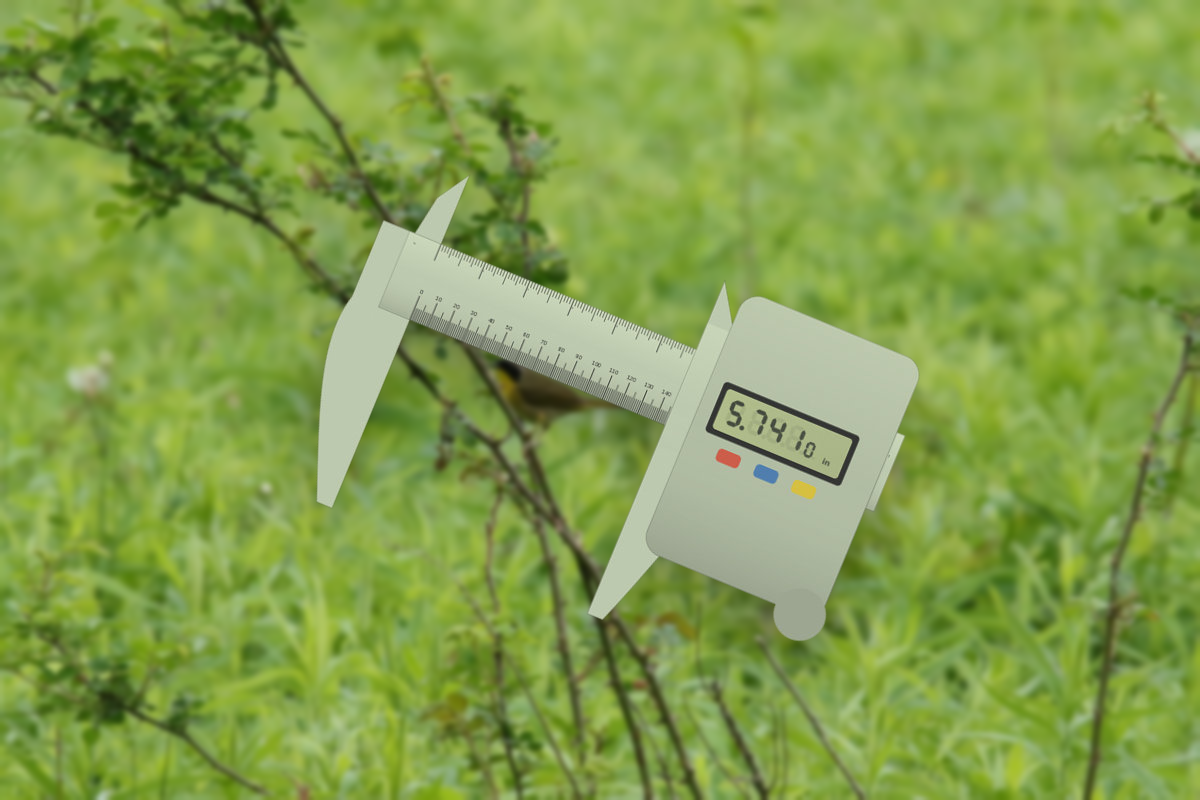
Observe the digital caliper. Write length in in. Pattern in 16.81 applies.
in 5.7410
